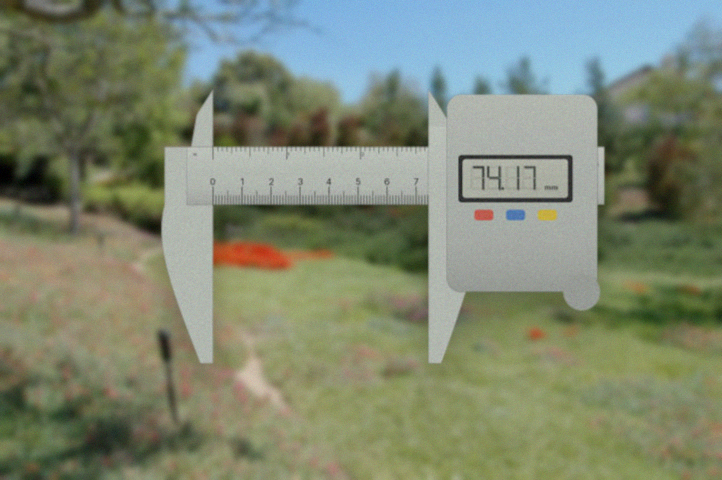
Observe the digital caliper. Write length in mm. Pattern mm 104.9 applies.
mm 74.17
